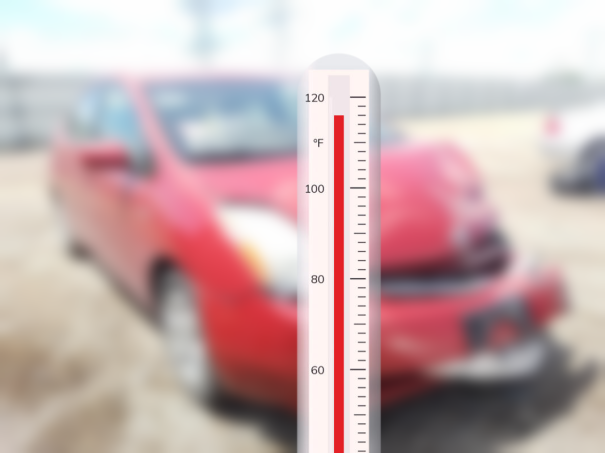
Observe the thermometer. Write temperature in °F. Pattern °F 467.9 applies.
°F 116
